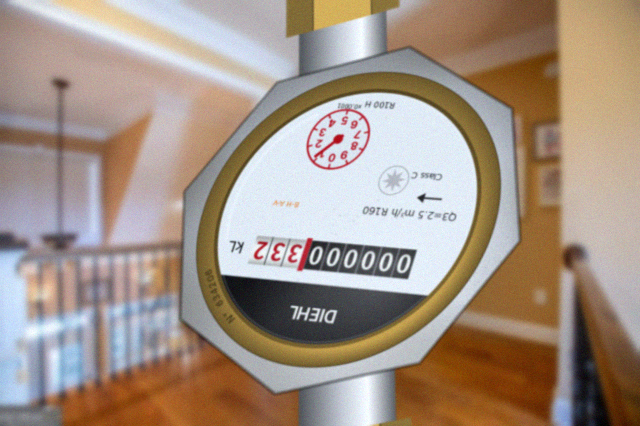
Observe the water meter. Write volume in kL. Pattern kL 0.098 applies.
kL 0.3321
